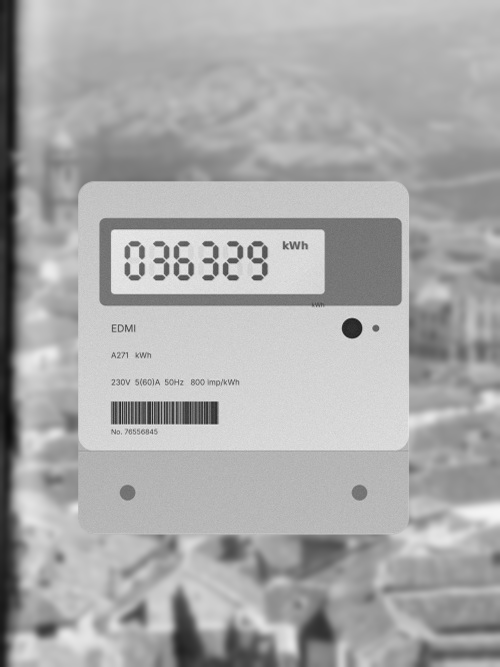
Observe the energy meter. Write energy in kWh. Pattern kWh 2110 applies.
kWh 36329
